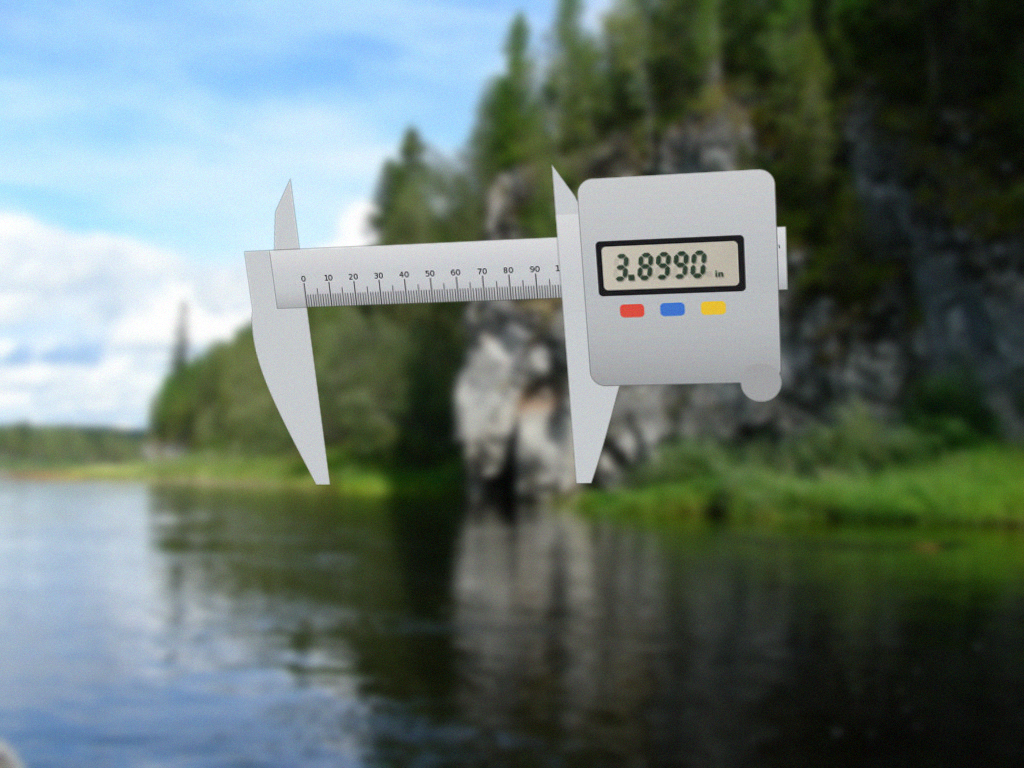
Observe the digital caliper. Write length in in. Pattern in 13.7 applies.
in 3.8990
